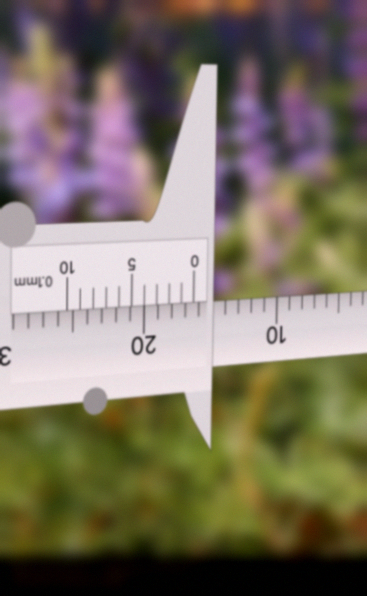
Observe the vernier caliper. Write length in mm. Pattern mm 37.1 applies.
mm 16.4
